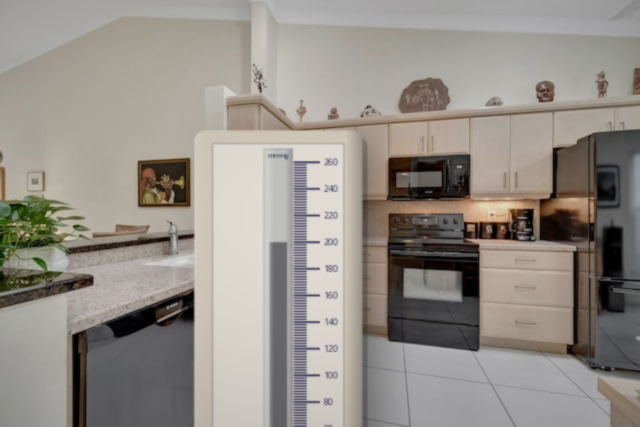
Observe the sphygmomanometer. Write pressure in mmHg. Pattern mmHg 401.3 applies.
mmHg 200
